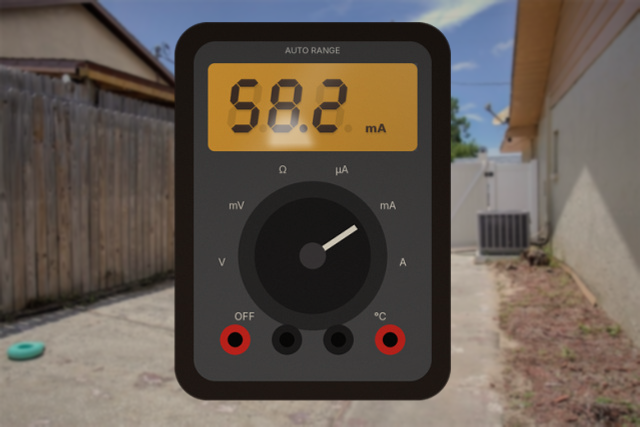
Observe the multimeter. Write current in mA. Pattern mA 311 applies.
mA 58.2
